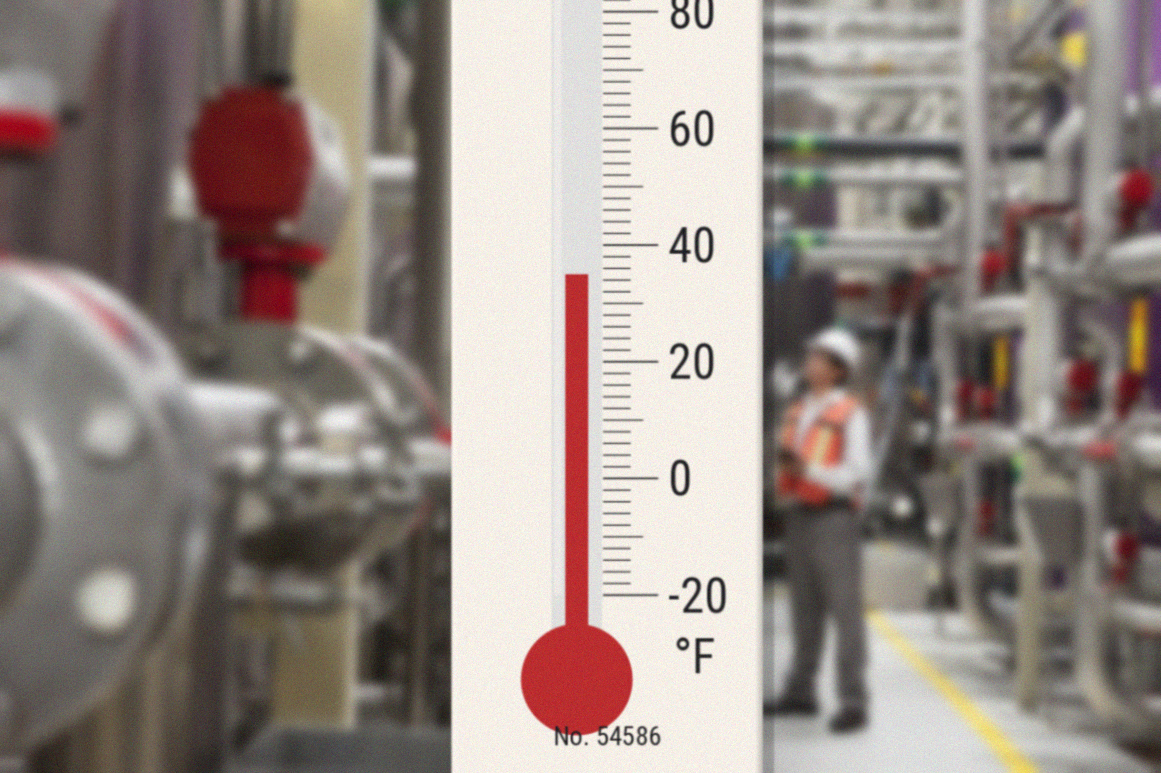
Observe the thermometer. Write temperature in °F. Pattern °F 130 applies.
°F 35
